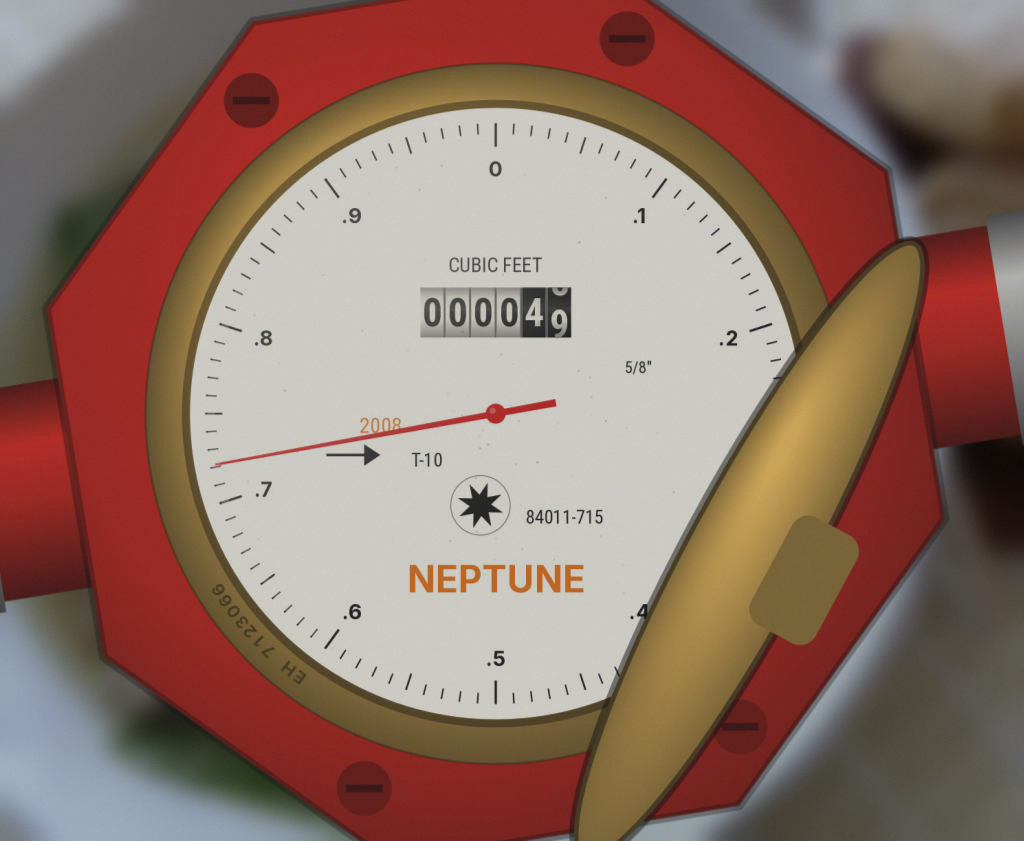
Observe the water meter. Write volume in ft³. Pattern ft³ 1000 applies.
ft³ 48.72
